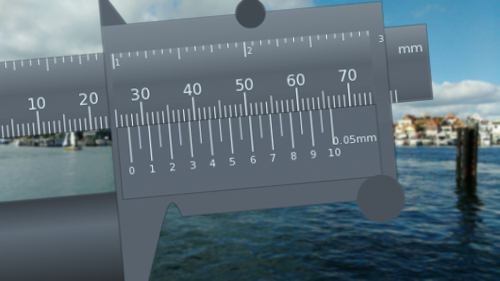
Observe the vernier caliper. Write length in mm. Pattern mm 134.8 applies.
mm 27.2
